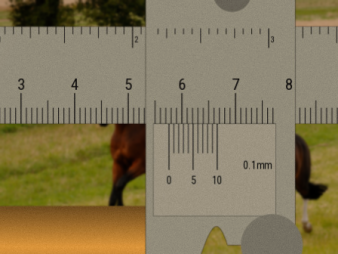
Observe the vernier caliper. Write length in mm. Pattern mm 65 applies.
mm 57.6
